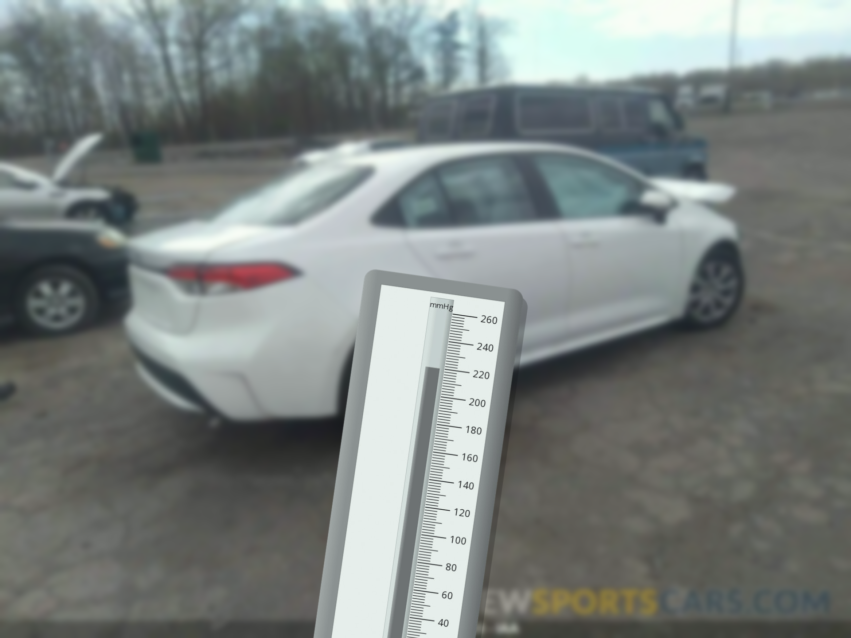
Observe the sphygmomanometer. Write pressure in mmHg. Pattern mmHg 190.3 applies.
mmHg 220
